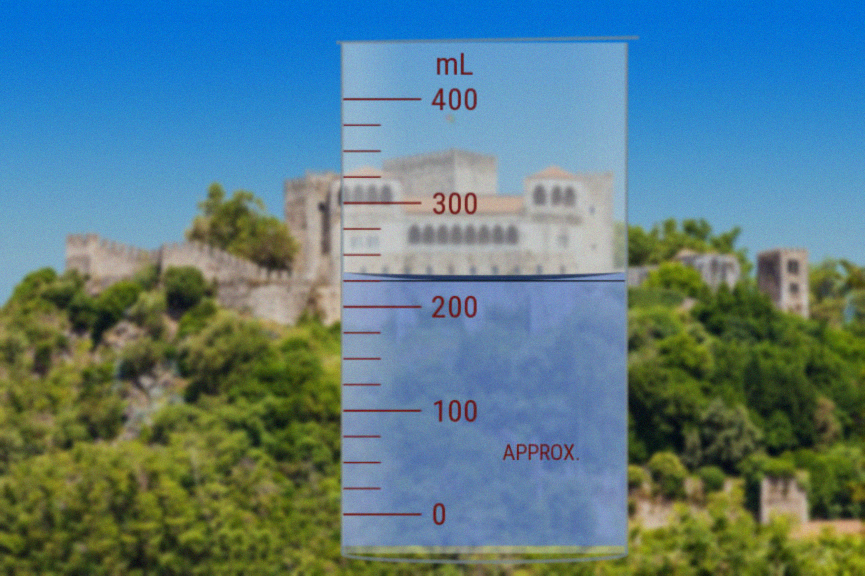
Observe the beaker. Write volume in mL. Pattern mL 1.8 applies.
mL 225
